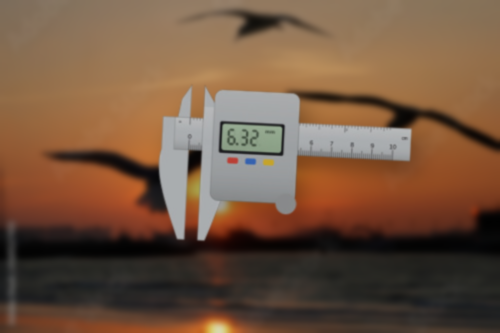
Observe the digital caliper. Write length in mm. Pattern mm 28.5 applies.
mm 6.32
